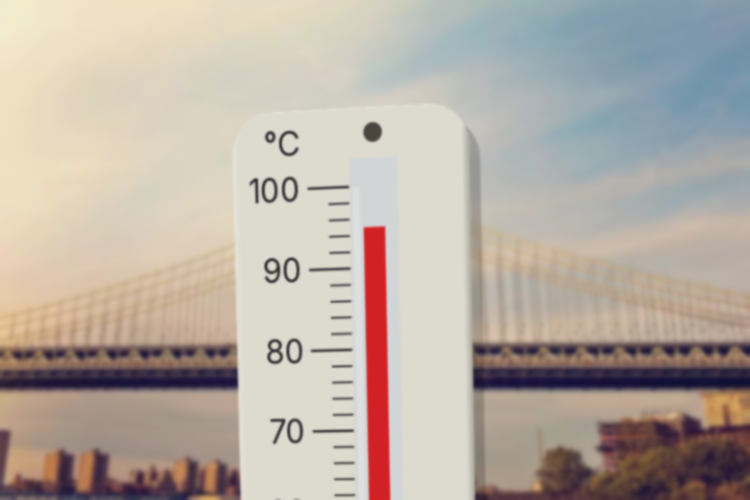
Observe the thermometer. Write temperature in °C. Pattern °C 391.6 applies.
°C 95
